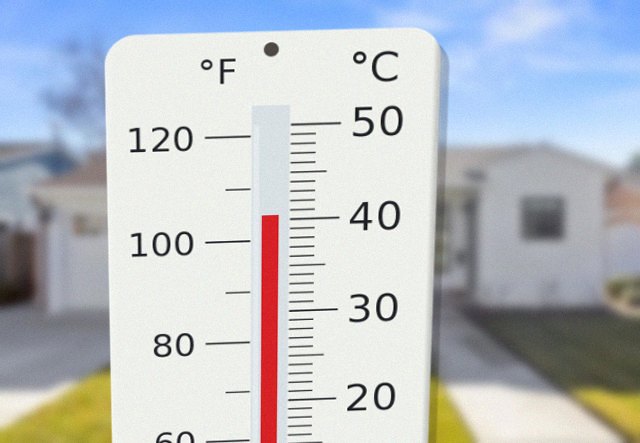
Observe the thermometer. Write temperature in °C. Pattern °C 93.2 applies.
°C 40.5
